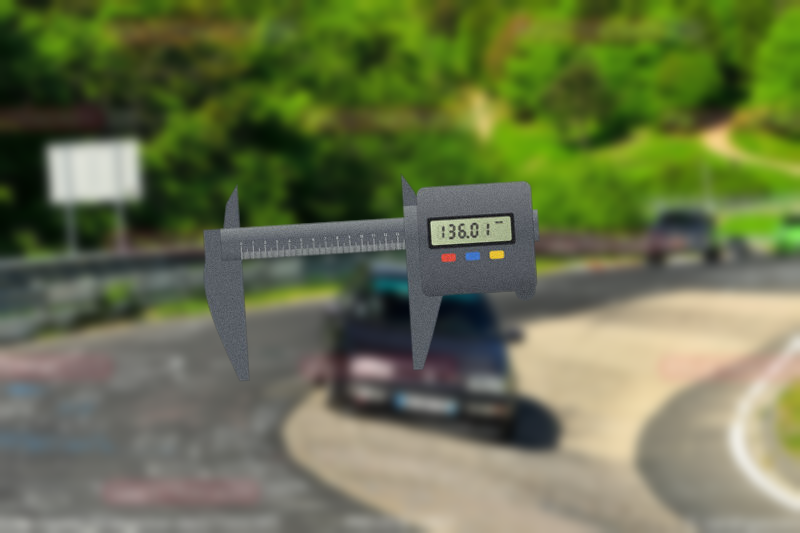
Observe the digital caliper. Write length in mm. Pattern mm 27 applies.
mm 136.01
